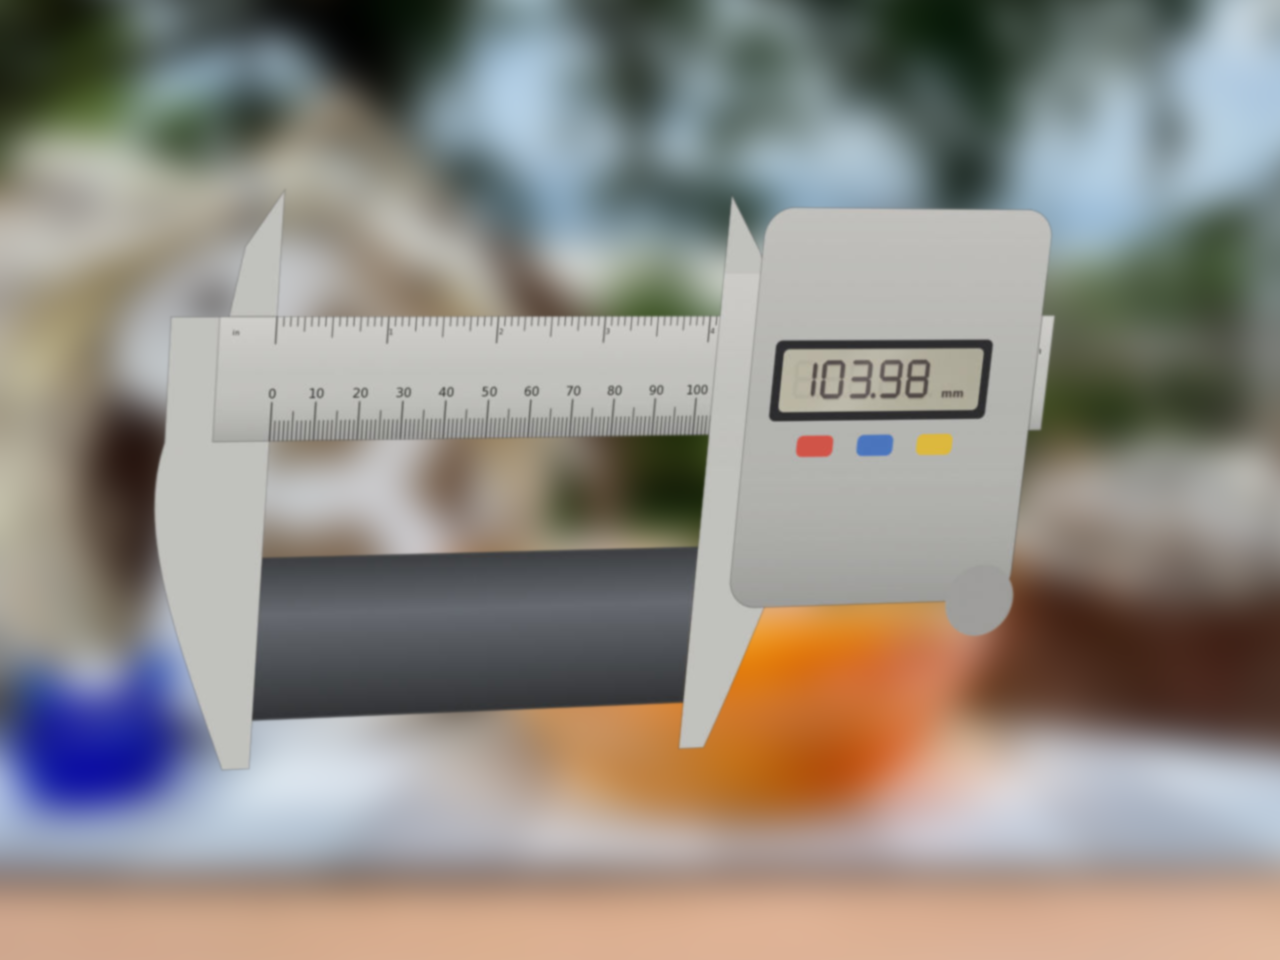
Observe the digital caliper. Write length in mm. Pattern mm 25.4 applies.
mm 103.98
